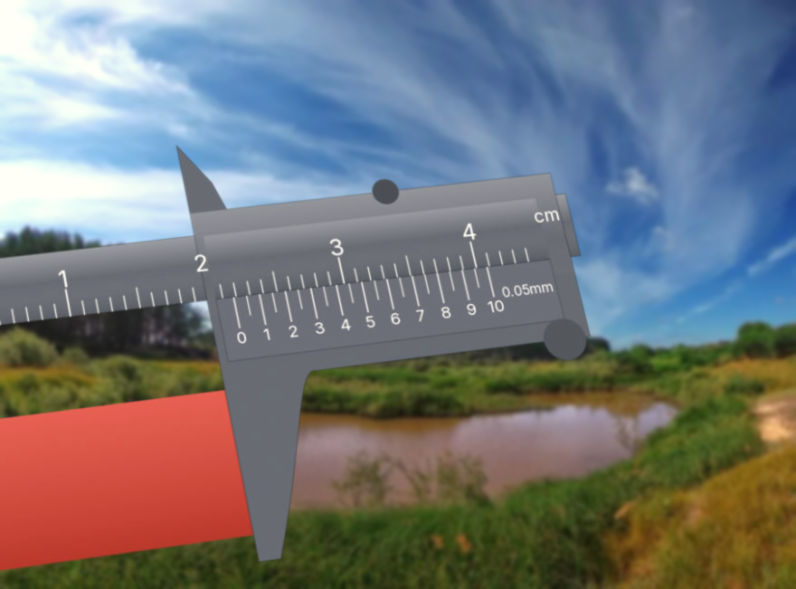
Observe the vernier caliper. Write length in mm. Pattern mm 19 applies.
mm 21.8
